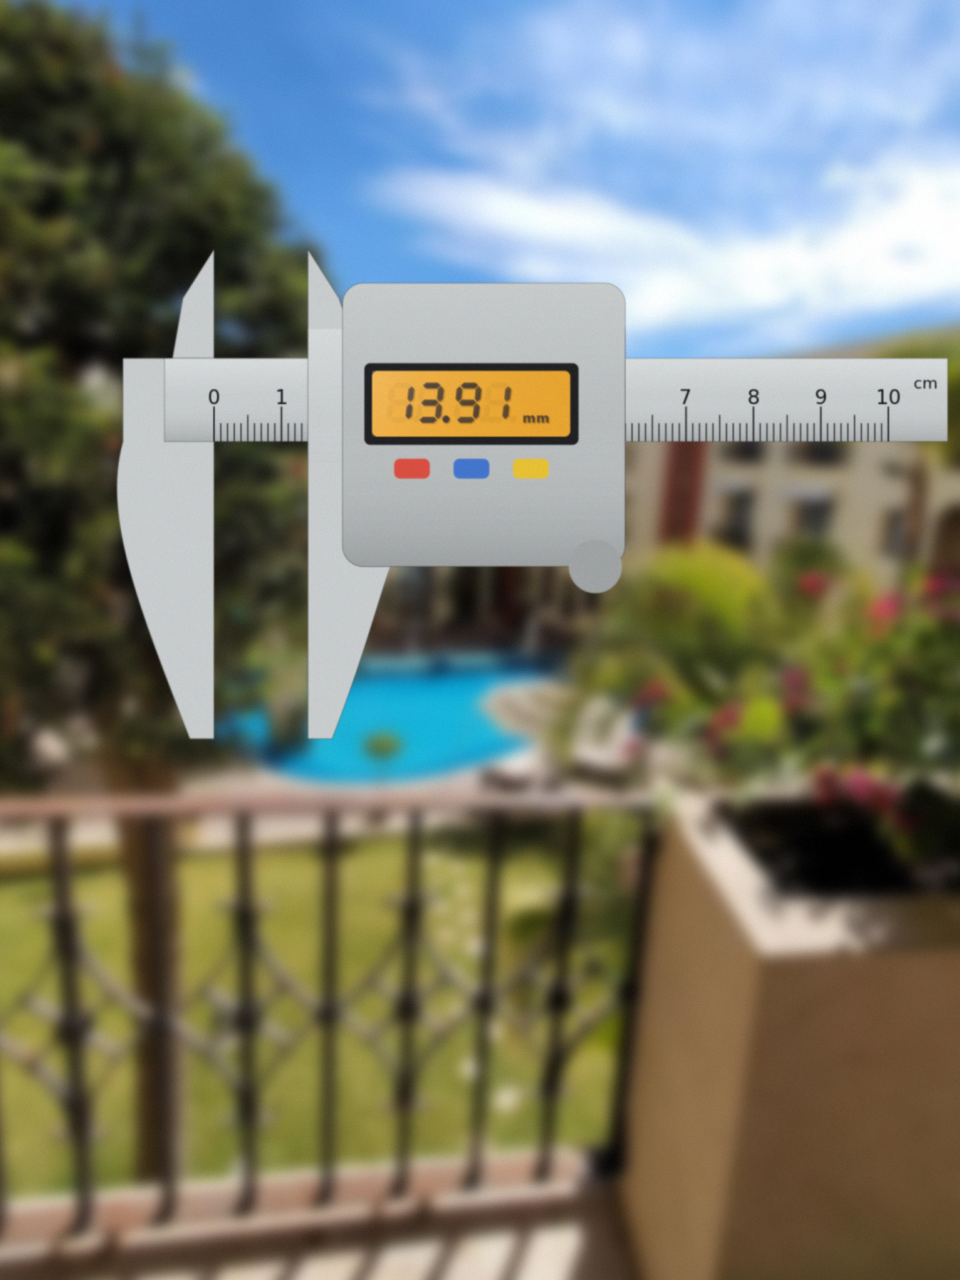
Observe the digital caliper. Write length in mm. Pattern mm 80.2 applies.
mm 13.91
